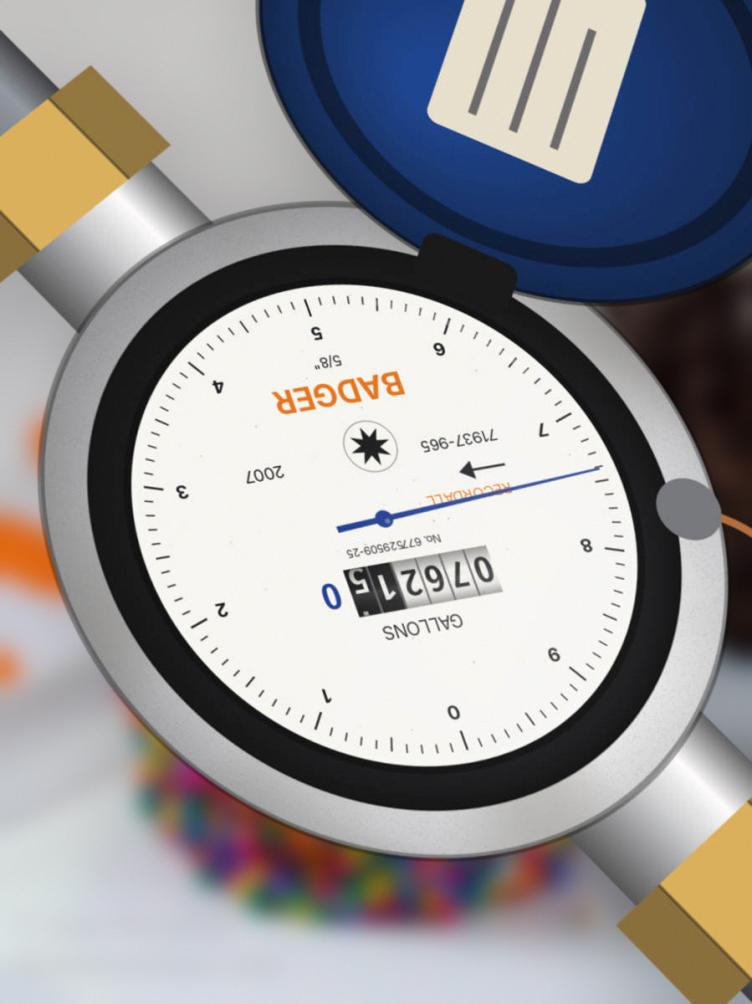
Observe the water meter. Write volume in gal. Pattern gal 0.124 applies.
gal 762147.4
